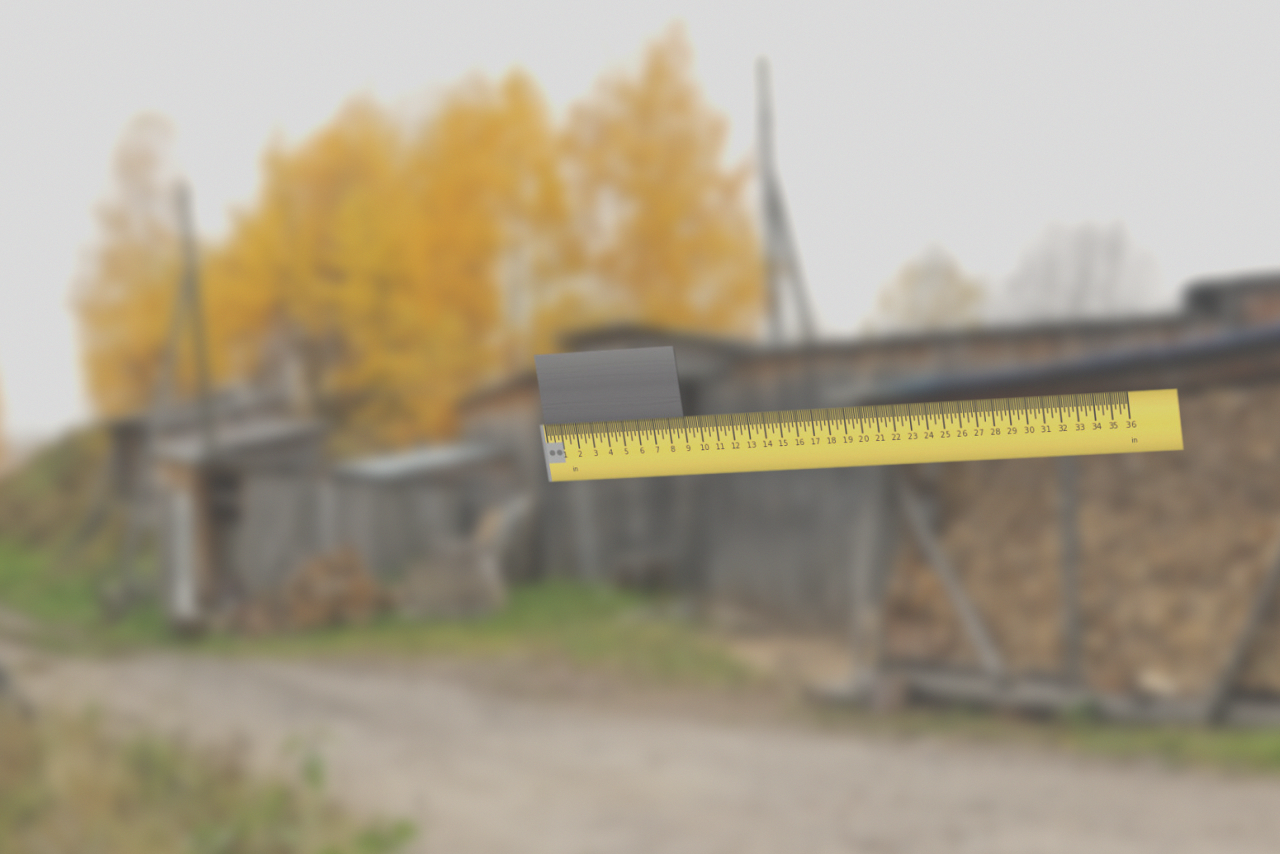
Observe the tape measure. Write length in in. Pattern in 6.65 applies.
in 9
